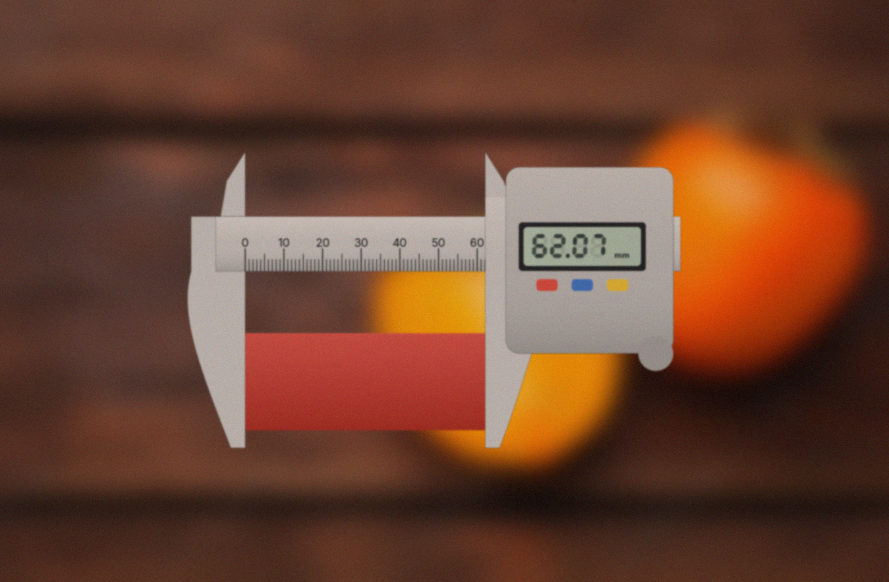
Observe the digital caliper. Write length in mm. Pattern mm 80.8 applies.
mm 62.07
